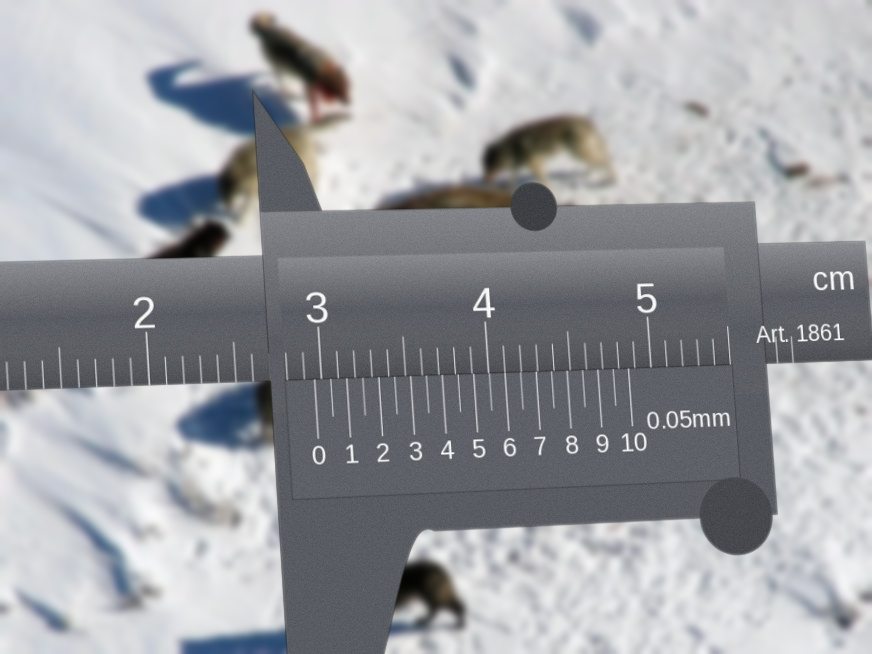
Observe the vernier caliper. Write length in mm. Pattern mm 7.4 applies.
mm 29.6
